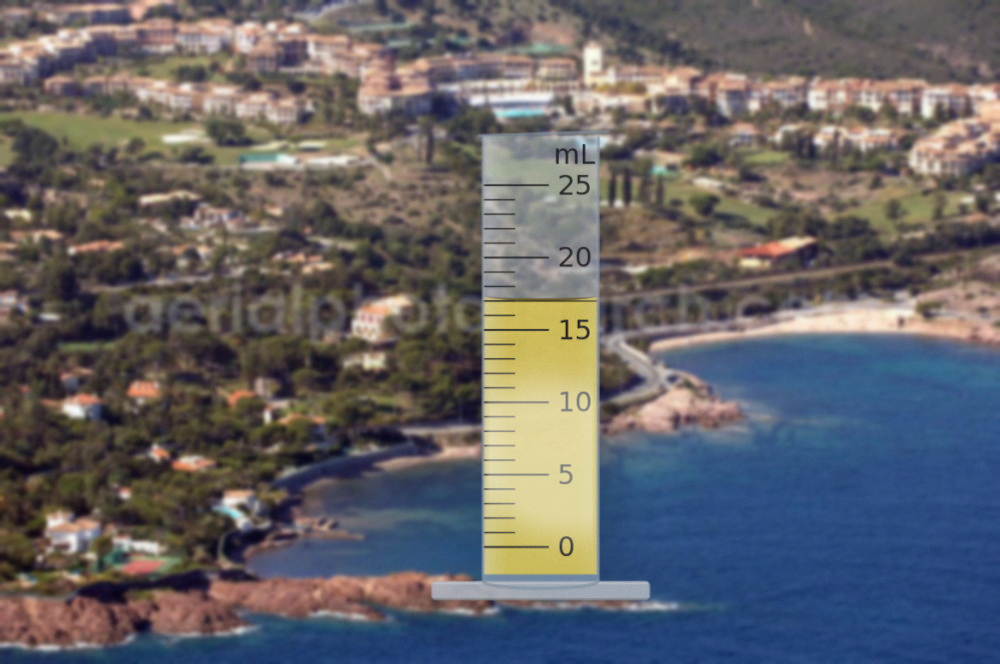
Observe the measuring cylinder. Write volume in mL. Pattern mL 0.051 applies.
mL 17
